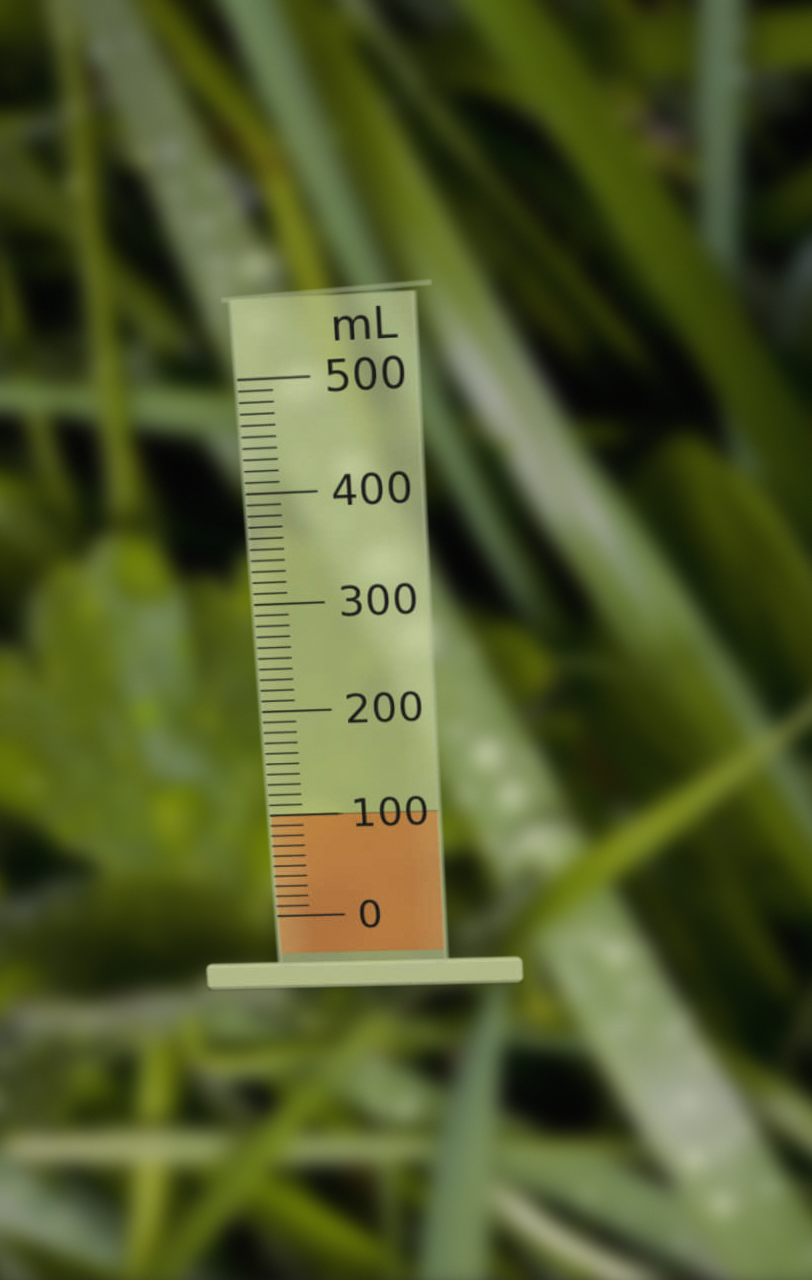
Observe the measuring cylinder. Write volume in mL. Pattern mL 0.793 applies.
mL 100
